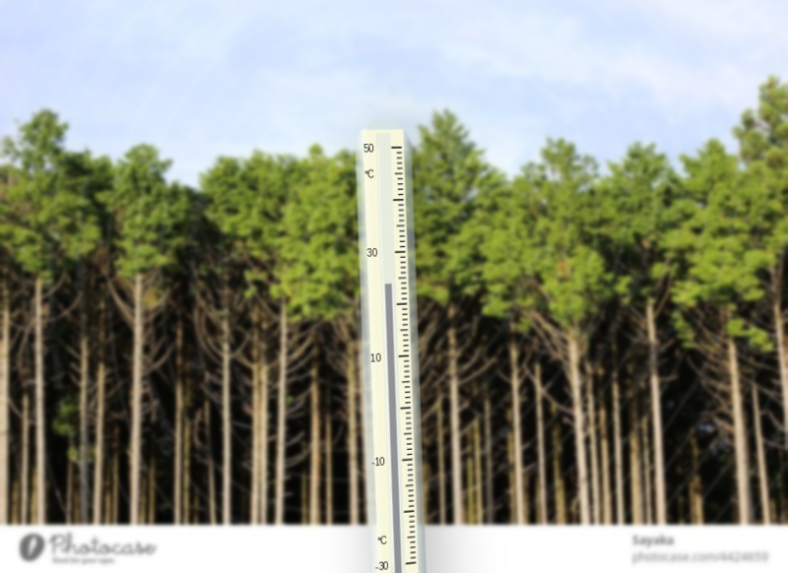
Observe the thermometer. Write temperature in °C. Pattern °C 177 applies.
°C 24
